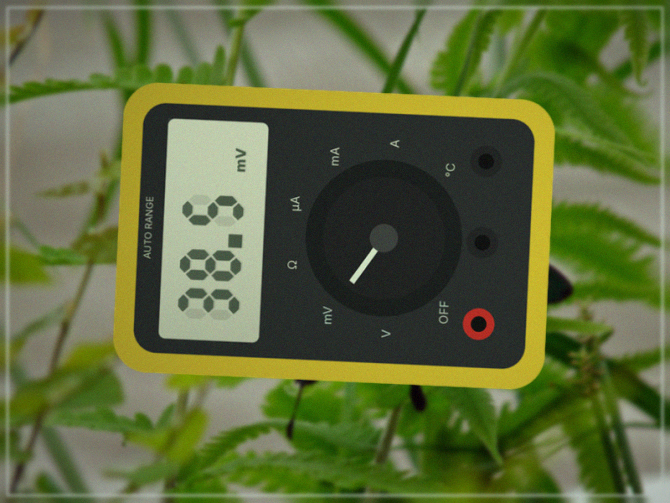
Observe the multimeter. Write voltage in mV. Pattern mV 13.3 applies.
mV 38.5
